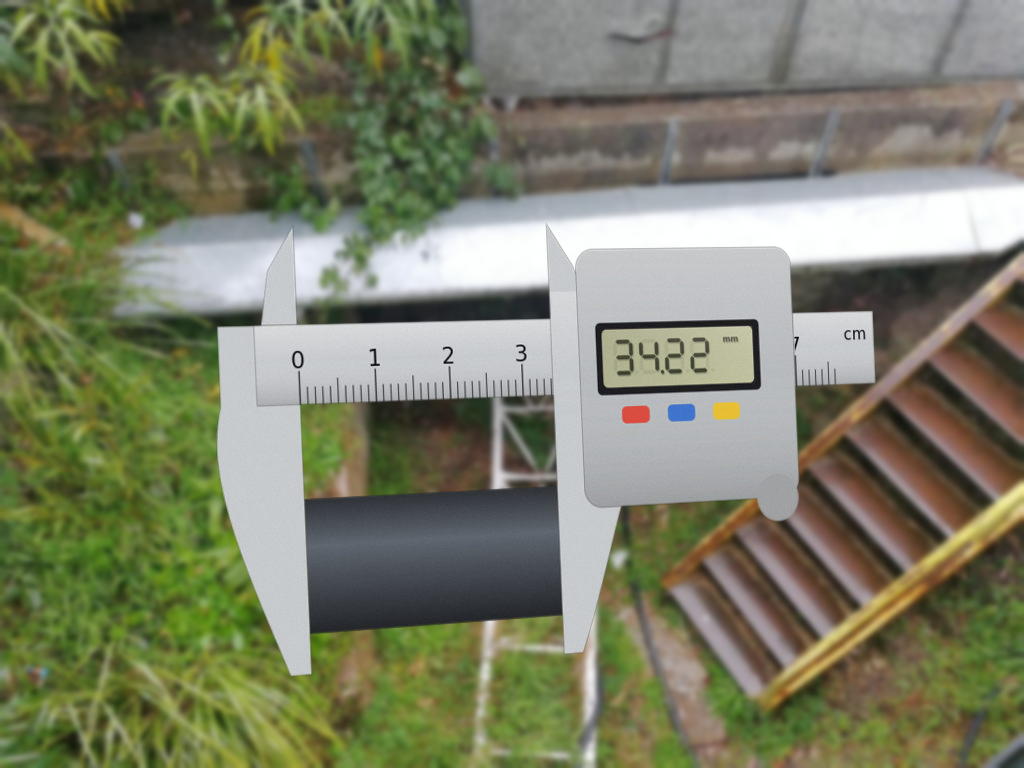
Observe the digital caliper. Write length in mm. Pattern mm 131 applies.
mm 34.22
